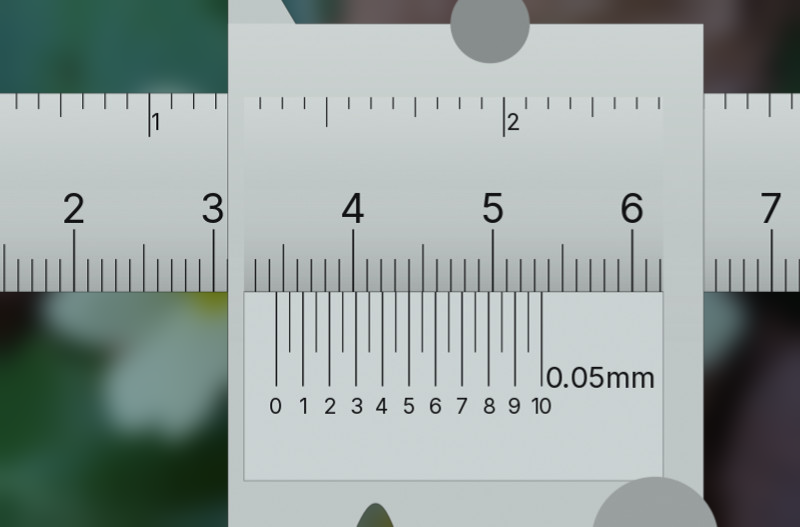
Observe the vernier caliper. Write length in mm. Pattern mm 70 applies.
mm 34.5
